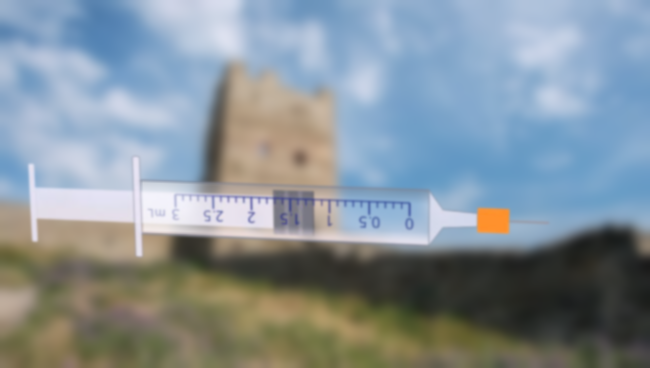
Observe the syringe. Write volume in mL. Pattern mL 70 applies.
mL 1.2
